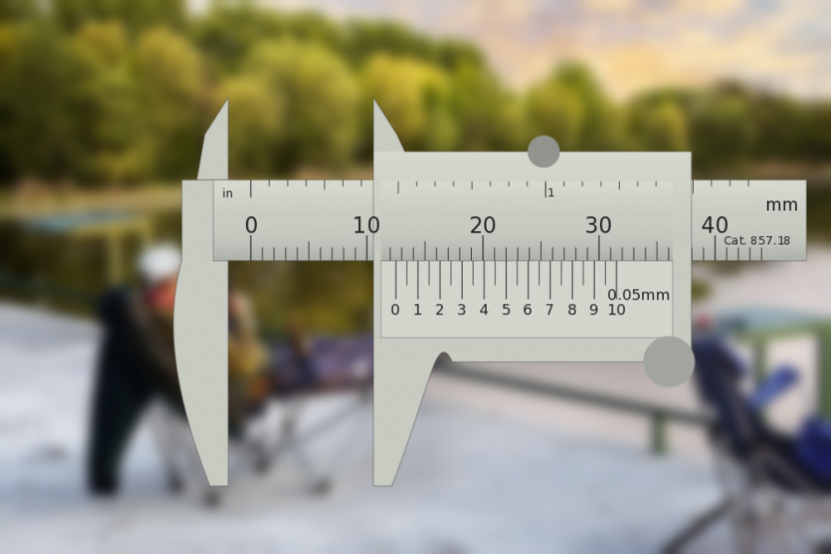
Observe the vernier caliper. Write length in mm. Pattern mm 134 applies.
mm 12.5
